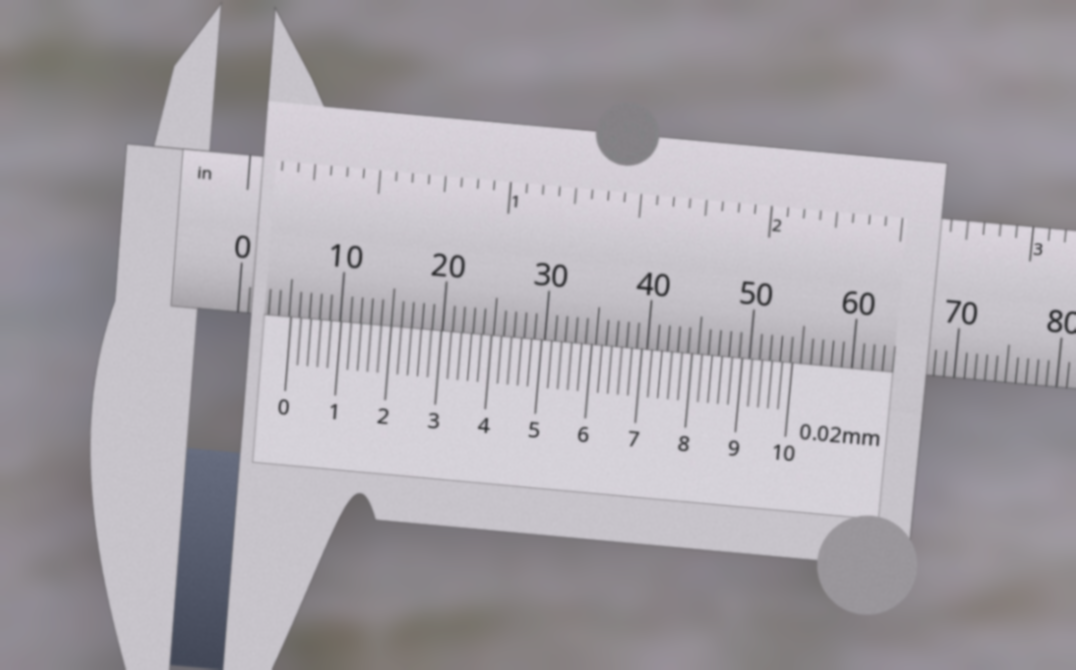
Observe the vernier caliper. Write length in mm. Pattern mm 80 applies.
mm 5.2
